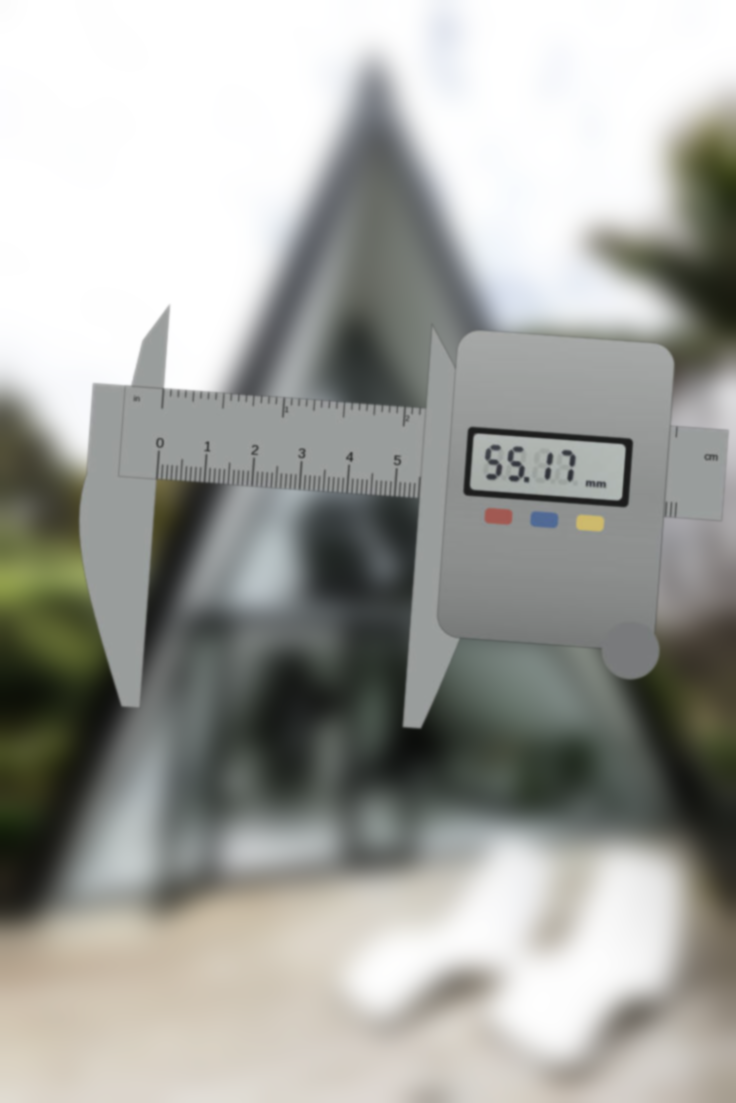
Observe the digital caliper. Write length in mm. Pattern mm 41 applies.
mm 55.17
